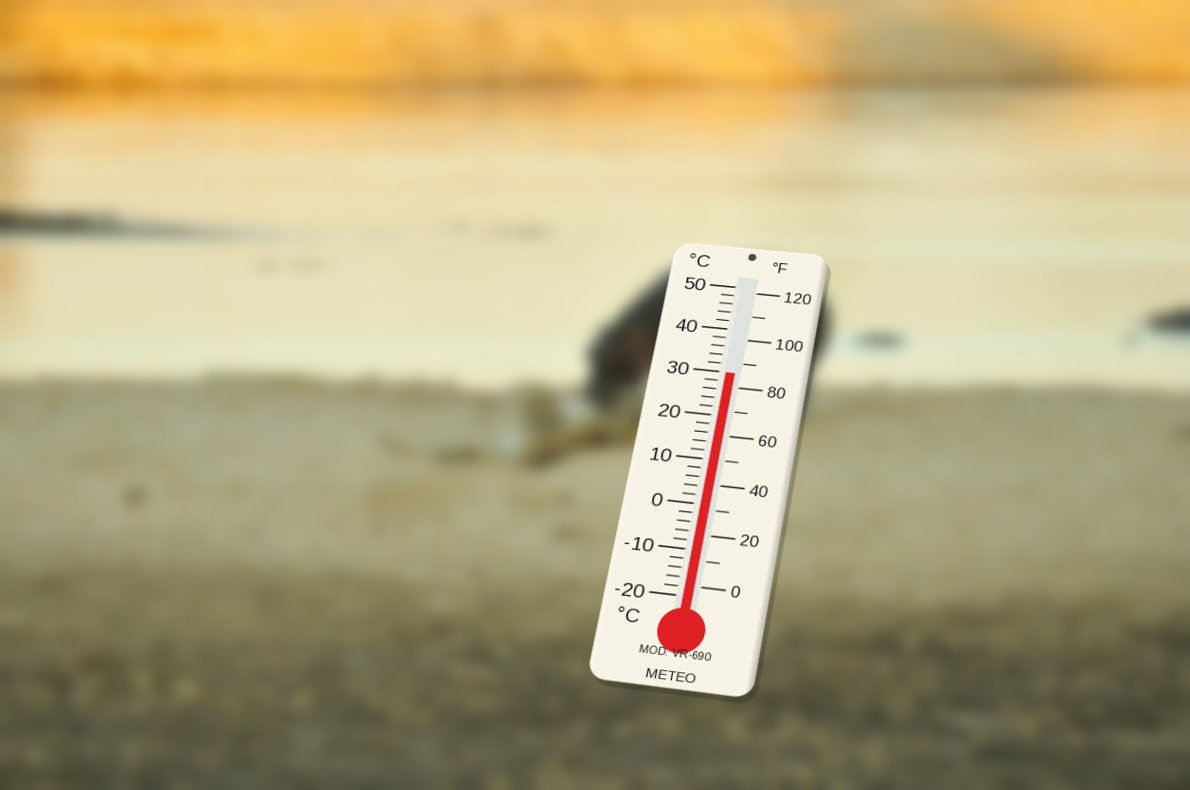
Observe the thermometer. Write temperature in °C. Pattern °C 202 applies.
°C 30
